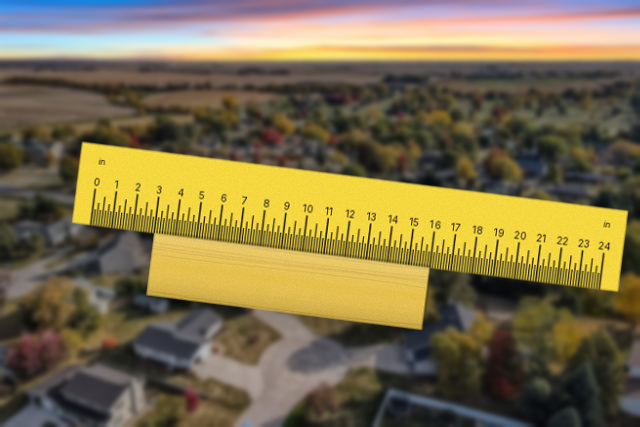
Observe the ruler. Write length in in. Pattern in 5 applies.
in 13
